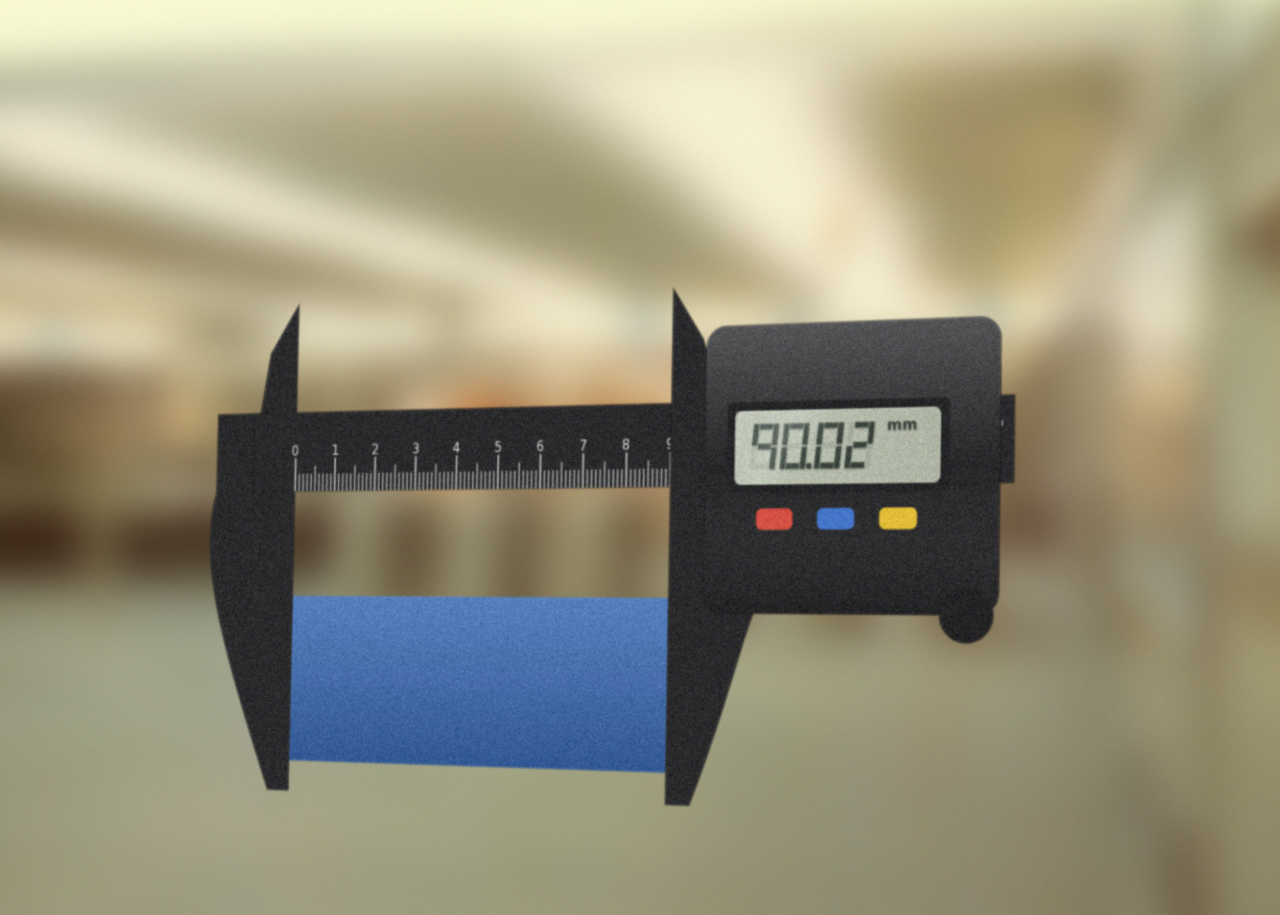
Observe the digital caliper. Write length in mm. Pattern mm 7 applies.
mm 90.02
